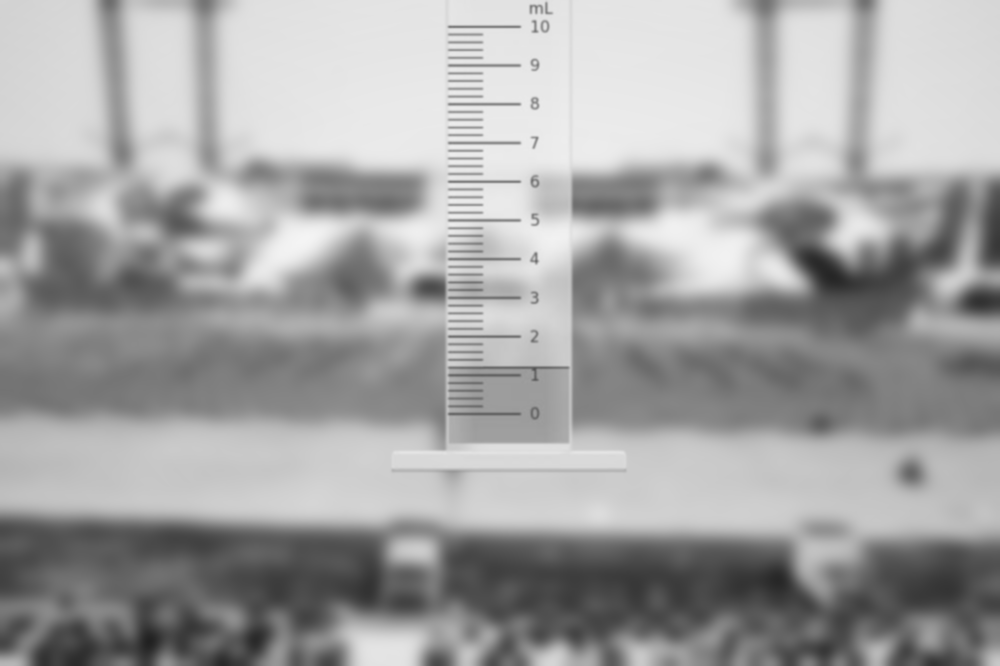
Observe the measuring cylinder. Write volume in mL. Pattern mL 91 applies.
mL 1.2
